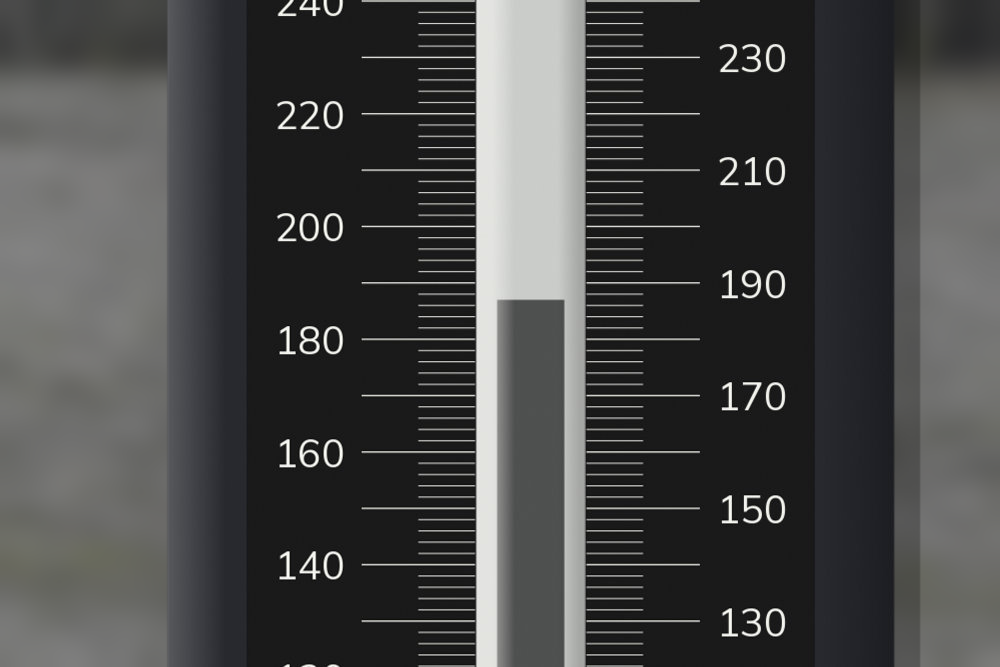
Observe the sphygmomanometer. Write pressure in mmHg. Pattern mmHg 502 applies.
mmHg 187
